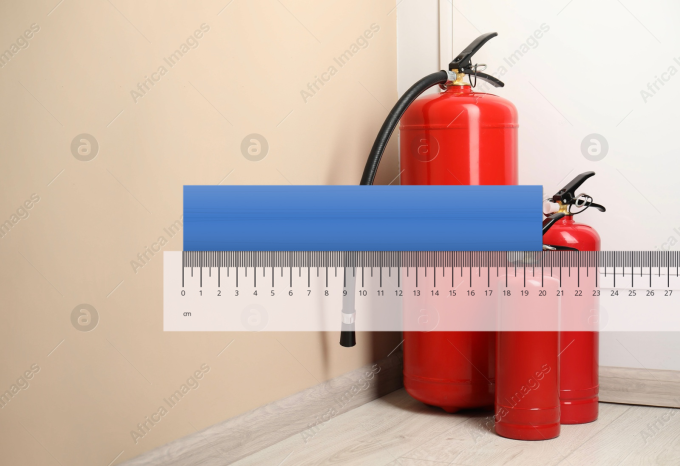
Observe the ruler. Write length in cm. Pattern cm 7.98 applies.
cm 20
